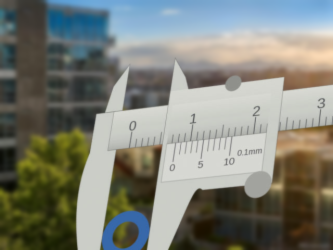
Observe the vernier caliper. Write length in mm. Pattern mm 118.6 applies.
mm 7.6
